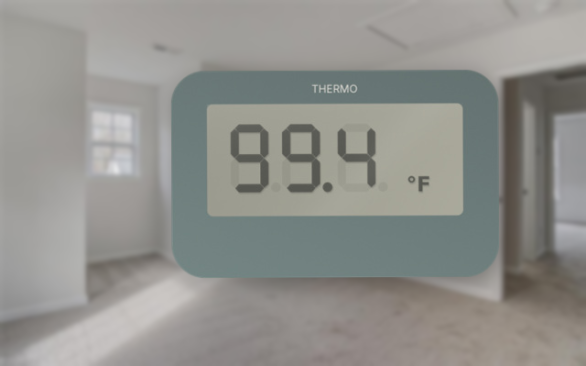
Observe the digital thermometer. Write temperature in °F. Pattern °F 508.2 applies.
°F 99.4
